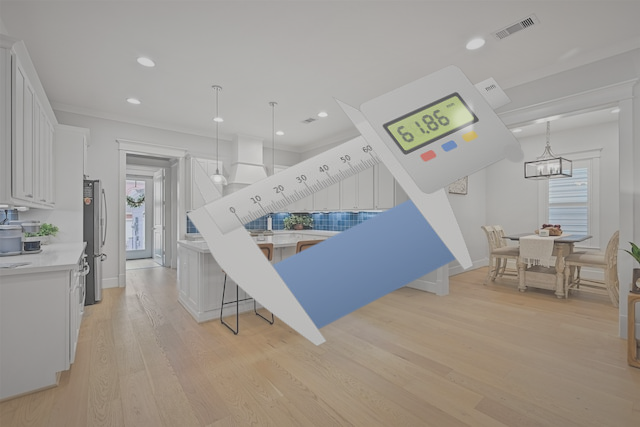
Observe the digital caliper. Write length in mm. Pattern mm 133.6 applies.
mm 61.86
